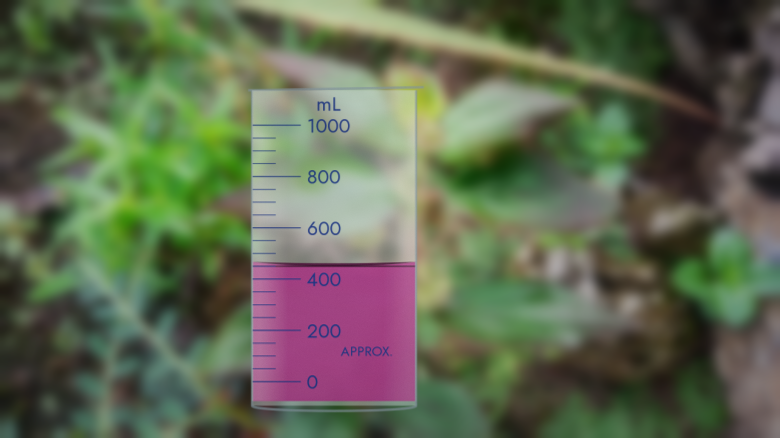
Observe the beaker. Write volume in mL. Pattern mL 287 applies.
mL 450
